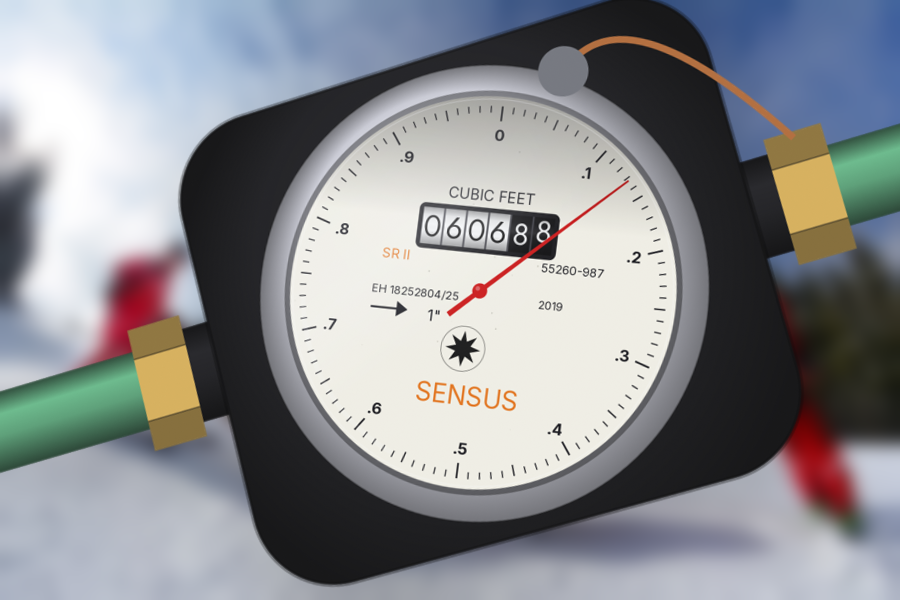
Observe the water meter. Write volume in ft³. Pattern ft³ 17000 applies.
ft³ 60688.13
